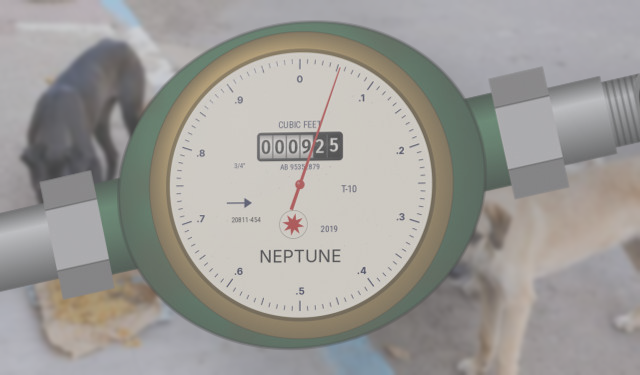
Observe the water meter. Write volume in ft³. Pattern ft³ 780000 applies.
ft³ 925.05
